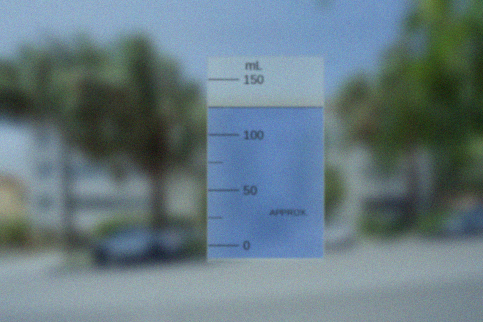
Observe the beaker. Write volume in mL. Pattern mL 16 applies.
mL 125
